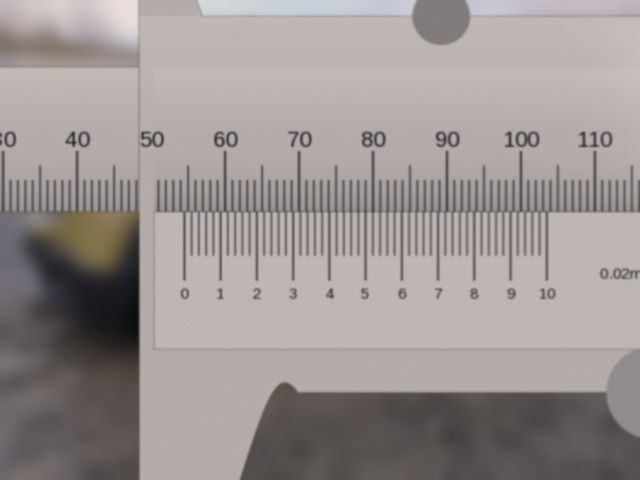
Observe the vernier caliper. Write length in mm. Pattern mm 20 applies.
mm 54.5
